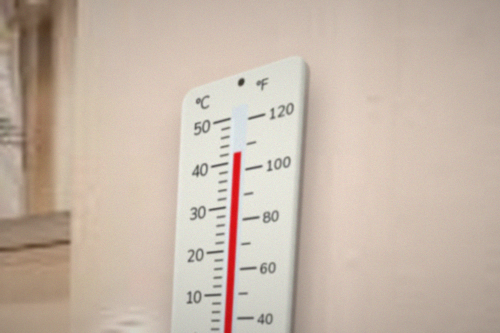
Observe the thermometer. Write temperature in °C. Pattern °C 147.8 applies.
°C 42
